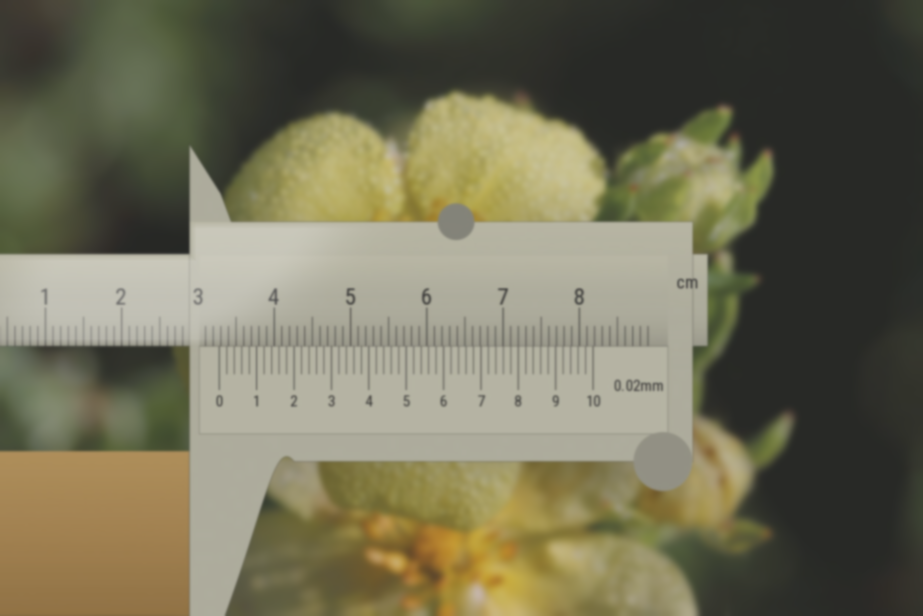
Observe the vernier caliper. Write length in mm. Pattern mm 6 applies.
mm 32.8
